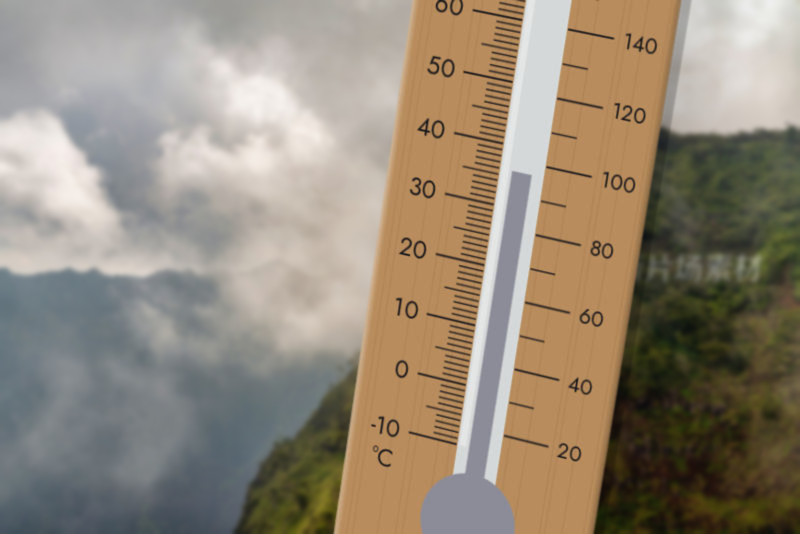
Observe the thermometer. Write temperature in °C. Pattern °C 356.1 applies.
°C 36
